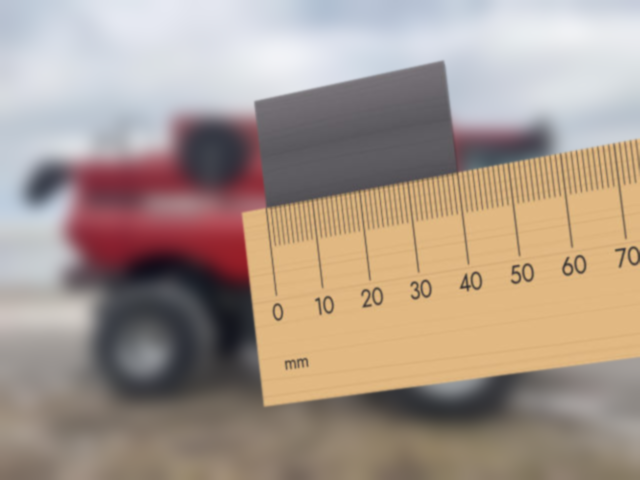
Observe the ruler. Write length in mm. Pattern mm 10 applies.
mm 40
